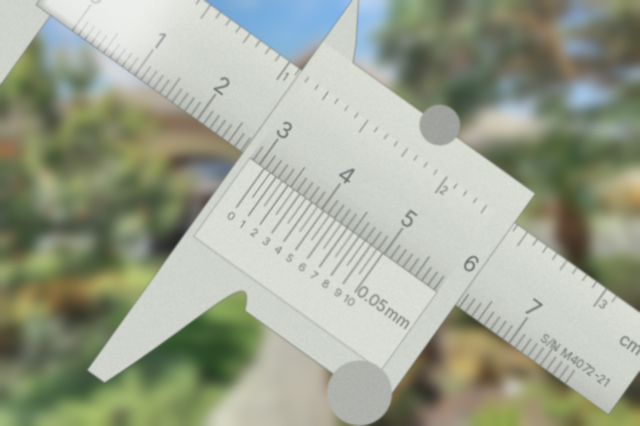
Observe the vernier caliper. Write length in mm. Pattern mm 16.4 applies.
mm 30.8
